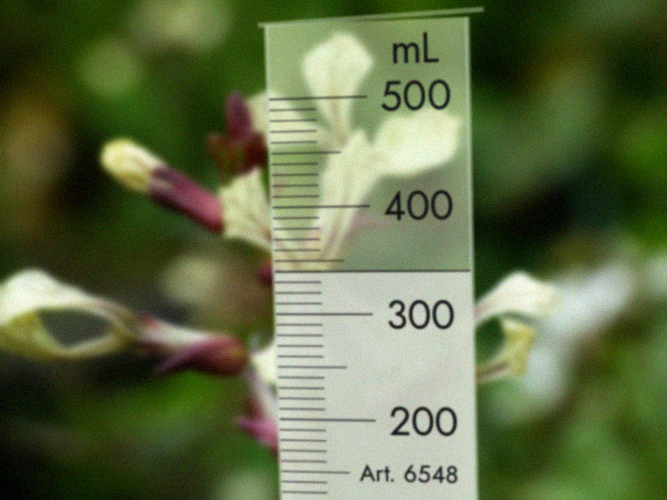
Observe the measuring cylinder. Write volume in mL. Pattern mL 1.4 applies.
mL 340
